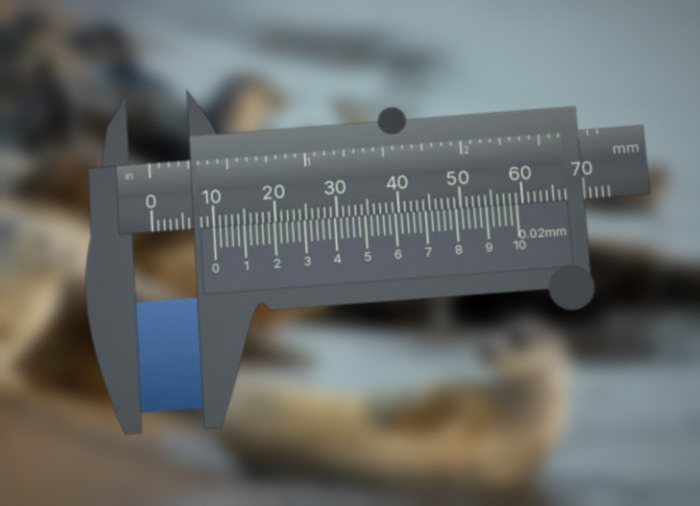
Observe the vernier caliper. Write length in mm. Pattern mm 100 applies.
mm 10.0
